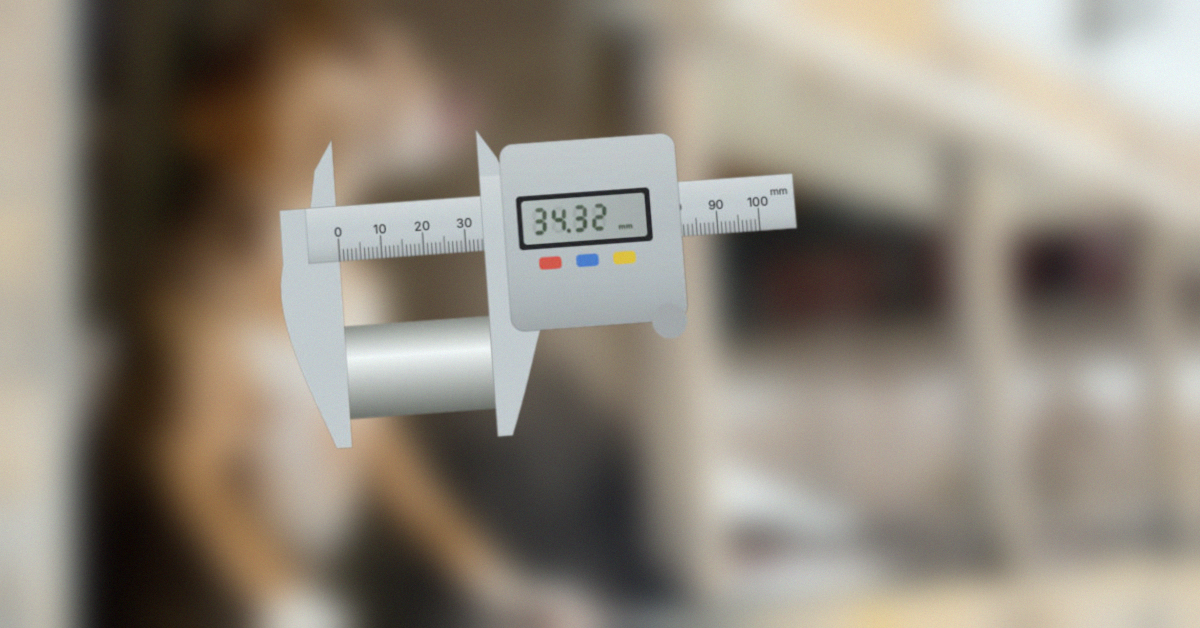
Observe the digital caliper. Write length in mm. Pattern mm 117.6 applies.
mm 34.32
